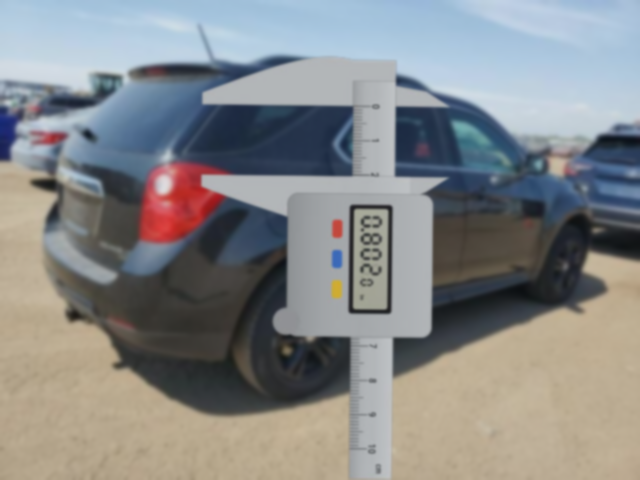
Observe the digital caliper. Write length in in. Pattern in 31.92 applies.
in 0.8020
